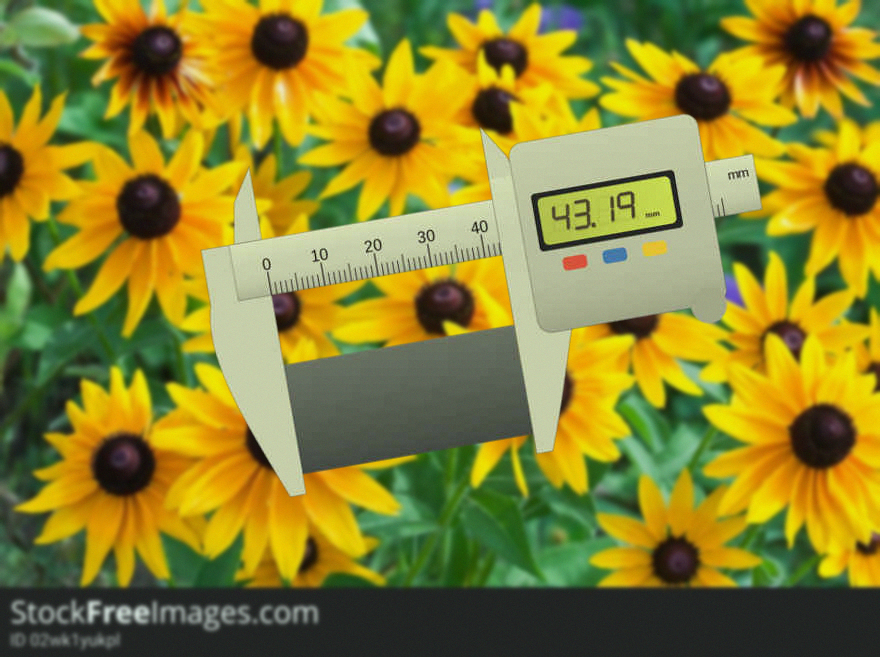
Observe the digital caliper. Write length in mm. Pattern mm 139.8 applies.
mm 43.19
